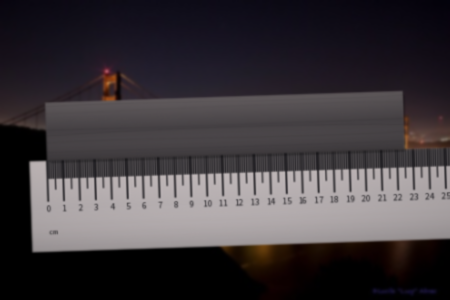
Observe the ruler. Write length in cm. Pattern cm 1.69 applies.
cm 22.5
